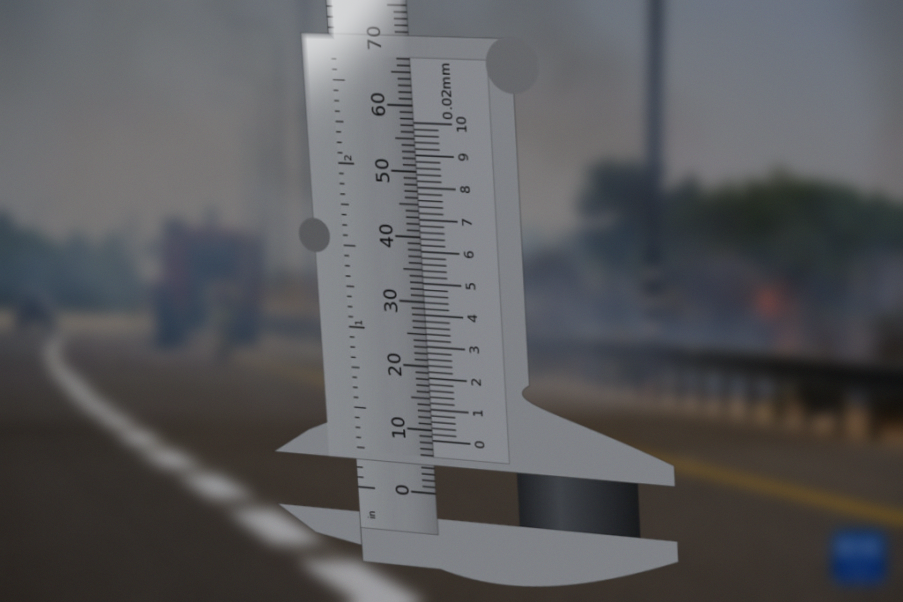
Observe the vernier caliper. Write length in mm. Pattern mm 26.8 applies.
mm 8.4
